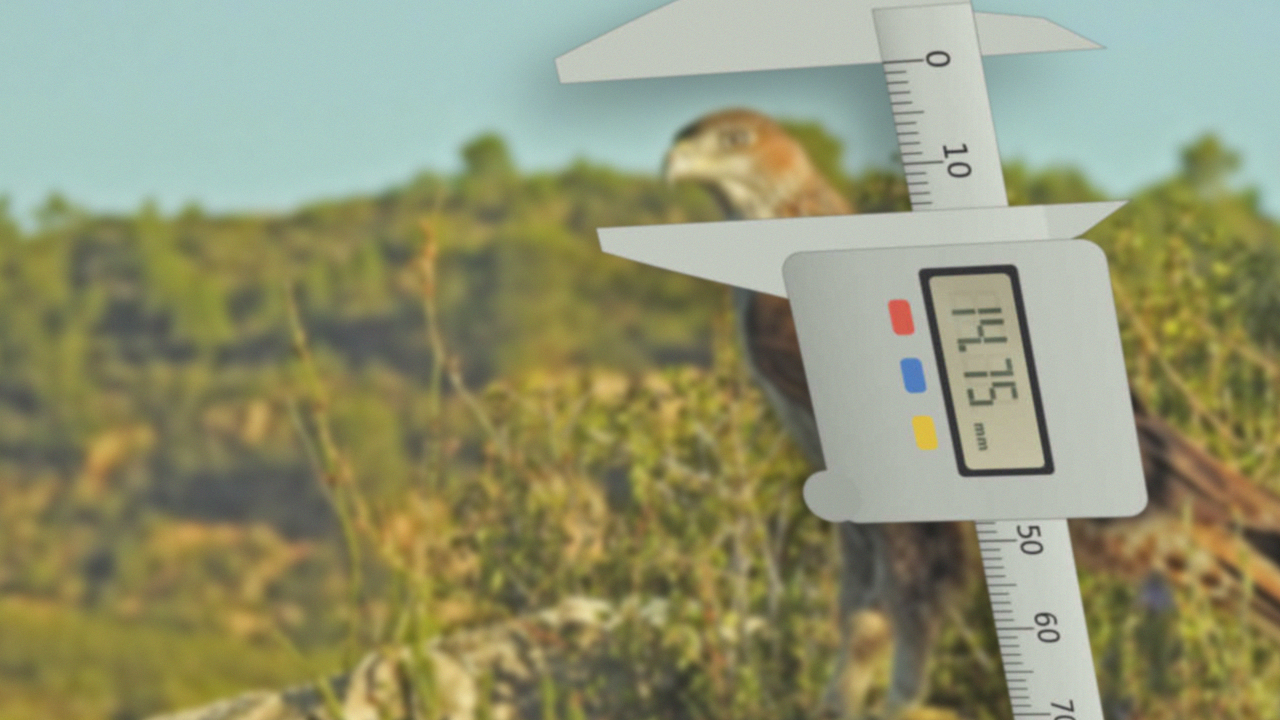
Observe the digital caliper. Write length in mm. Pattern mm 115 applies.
mm 14.75
